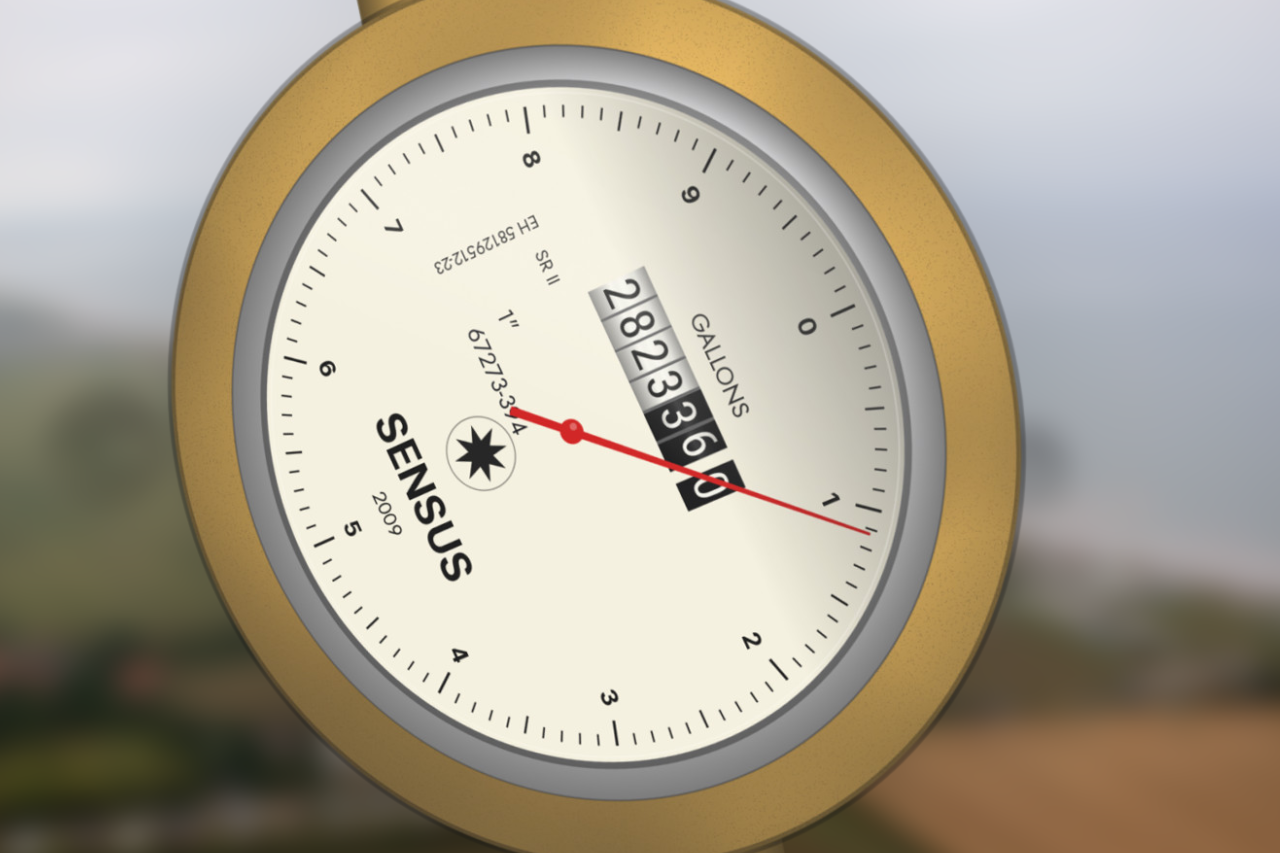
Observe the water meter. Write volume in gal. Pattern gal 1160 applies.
gal 2823361.1
